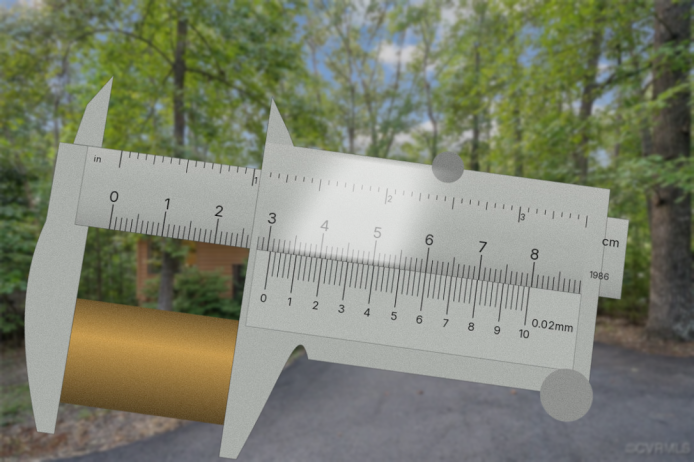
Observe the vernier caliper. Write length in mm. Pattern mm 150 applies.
mm 30.6
